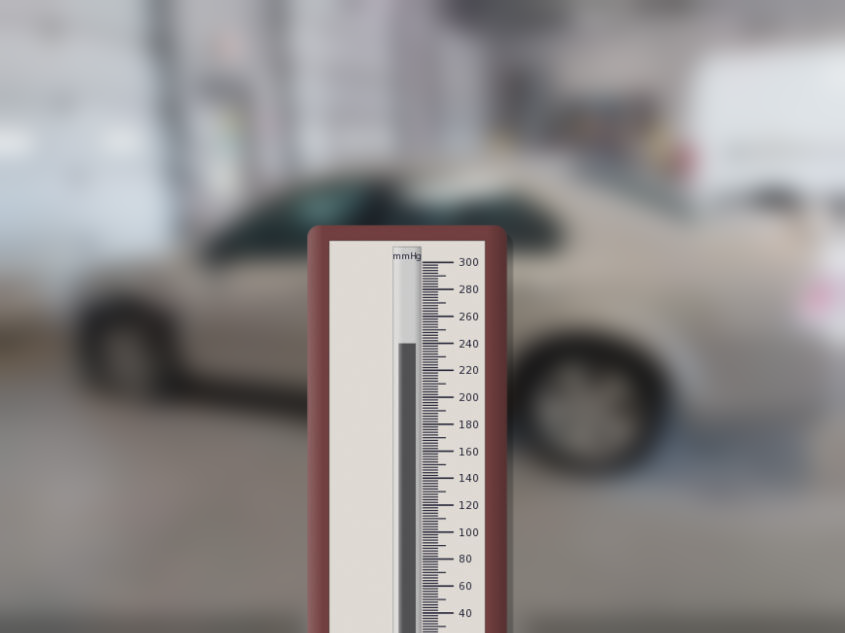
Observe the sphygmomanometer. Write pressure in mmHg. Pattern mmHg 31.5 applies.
mmHg 240
